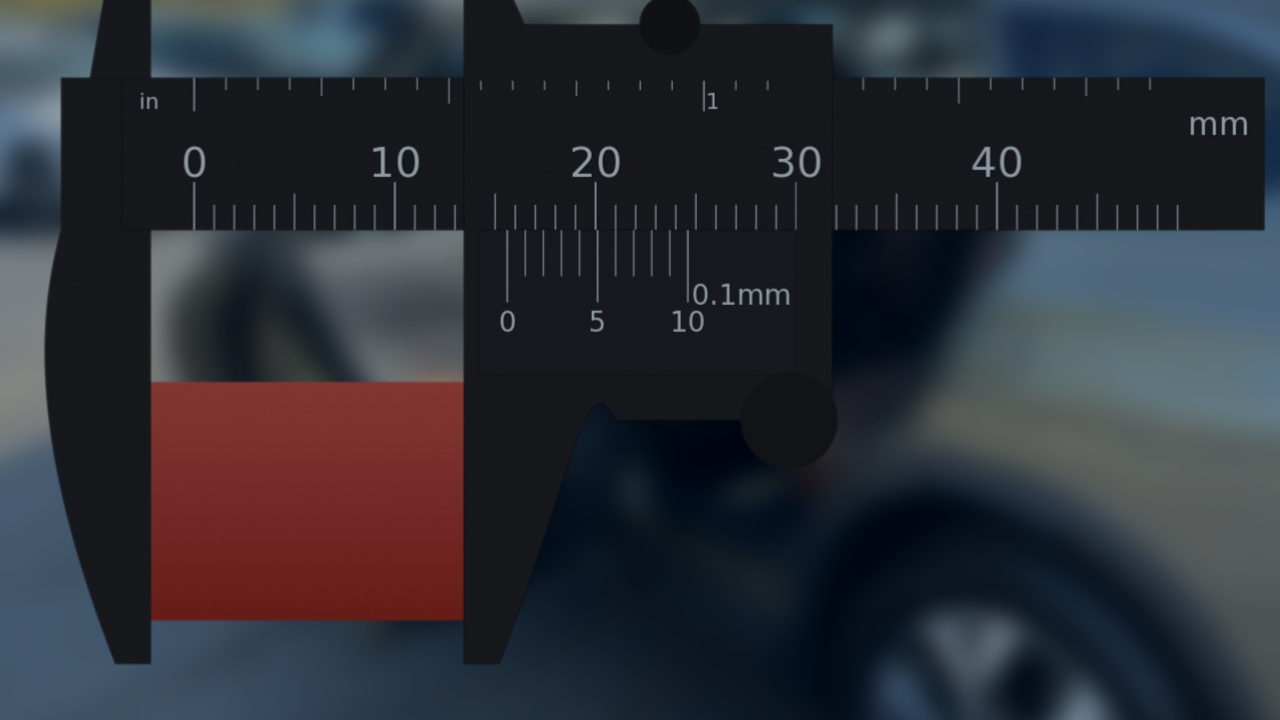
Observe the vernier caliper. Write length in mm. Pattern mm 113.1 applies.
mm 15.6
